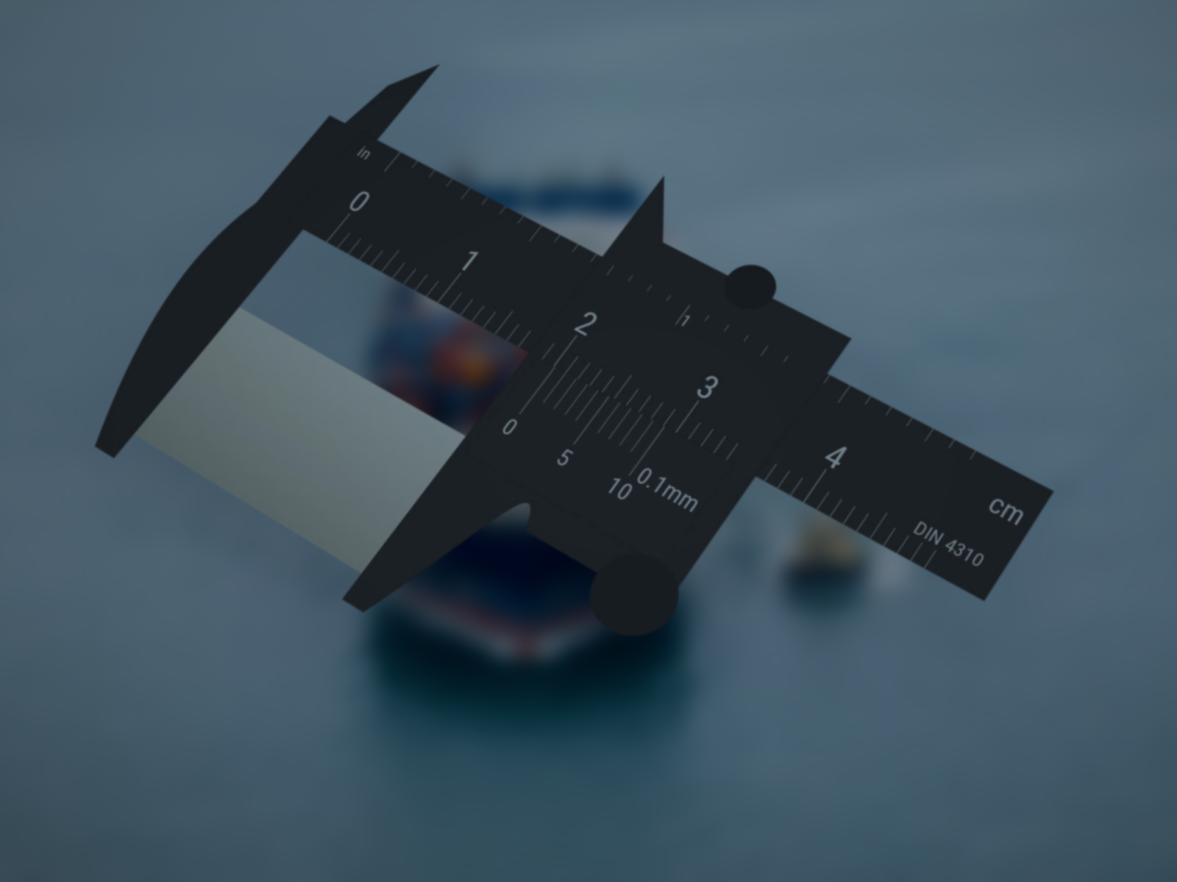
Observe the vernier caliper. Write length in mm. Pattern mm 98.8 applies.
mm 20.1
